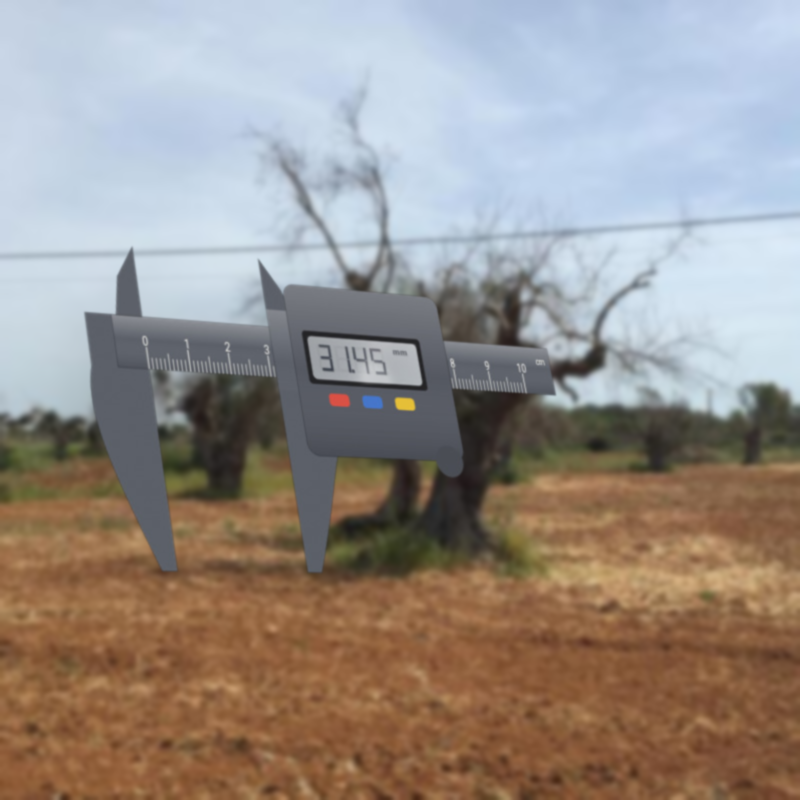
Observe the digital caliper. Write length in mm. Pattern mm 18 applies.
mm 31.45
